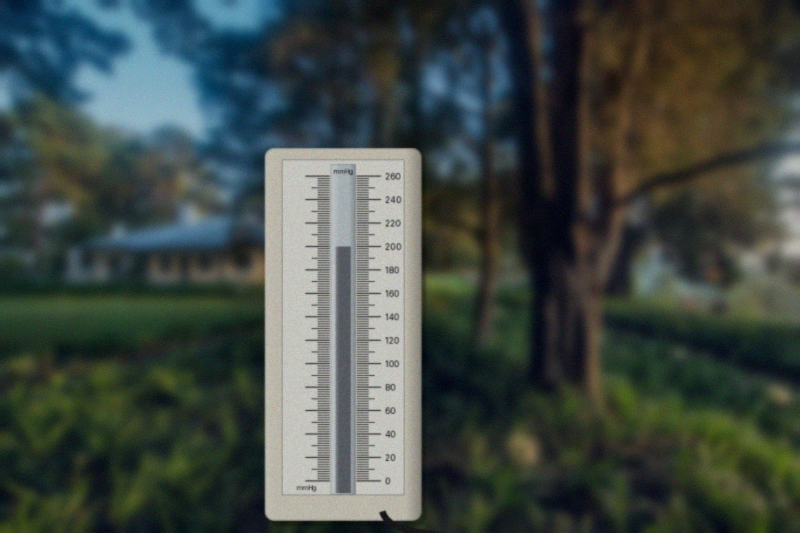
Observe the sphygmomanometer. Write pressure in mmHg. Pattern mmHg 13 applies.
mmHg 200
